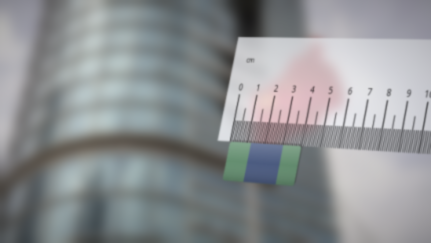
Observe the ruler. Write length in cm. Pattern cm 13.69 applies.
cm 4
